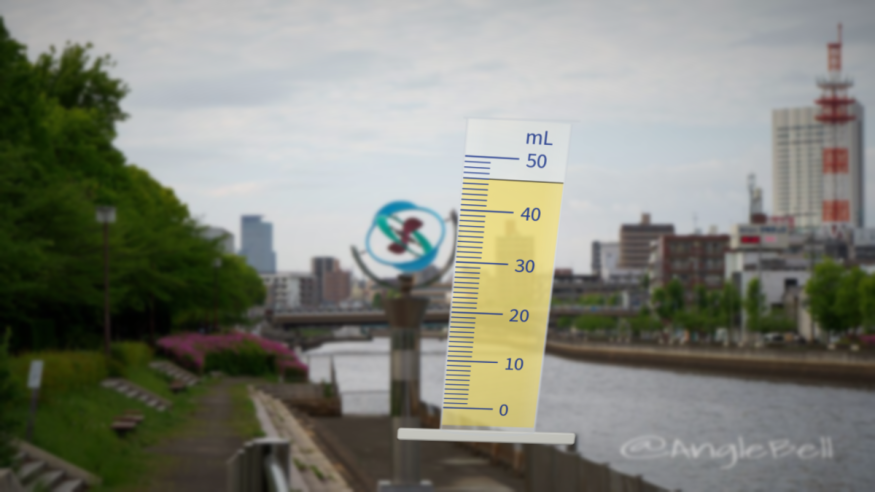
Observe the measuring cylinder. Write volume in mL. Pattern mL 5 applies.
mL 46
